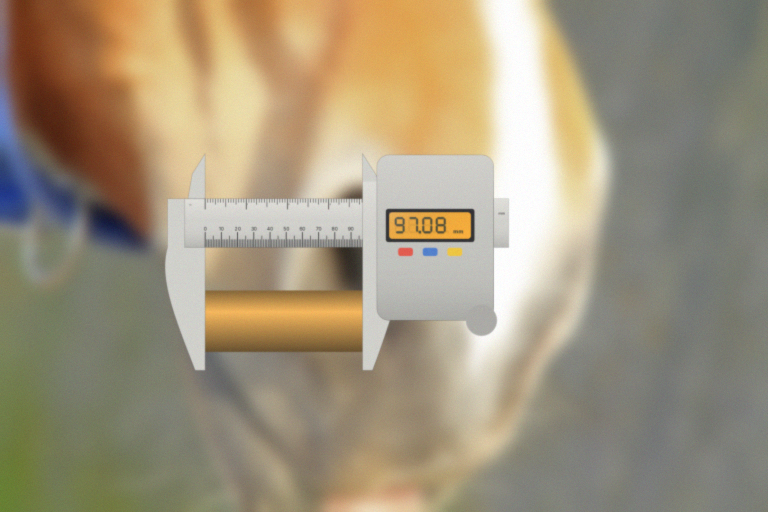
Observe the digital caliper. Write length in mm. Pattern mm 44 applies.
mm 97.08
